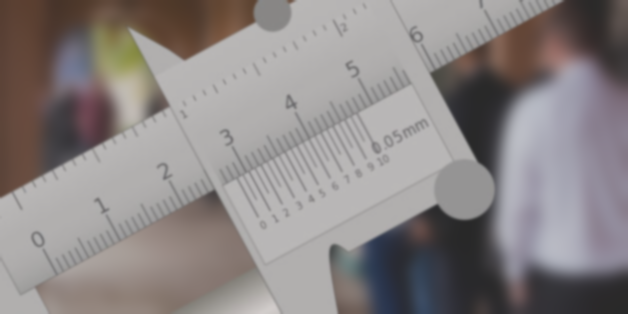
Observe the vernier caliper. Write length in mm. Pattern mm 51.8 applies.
mm 28.5
